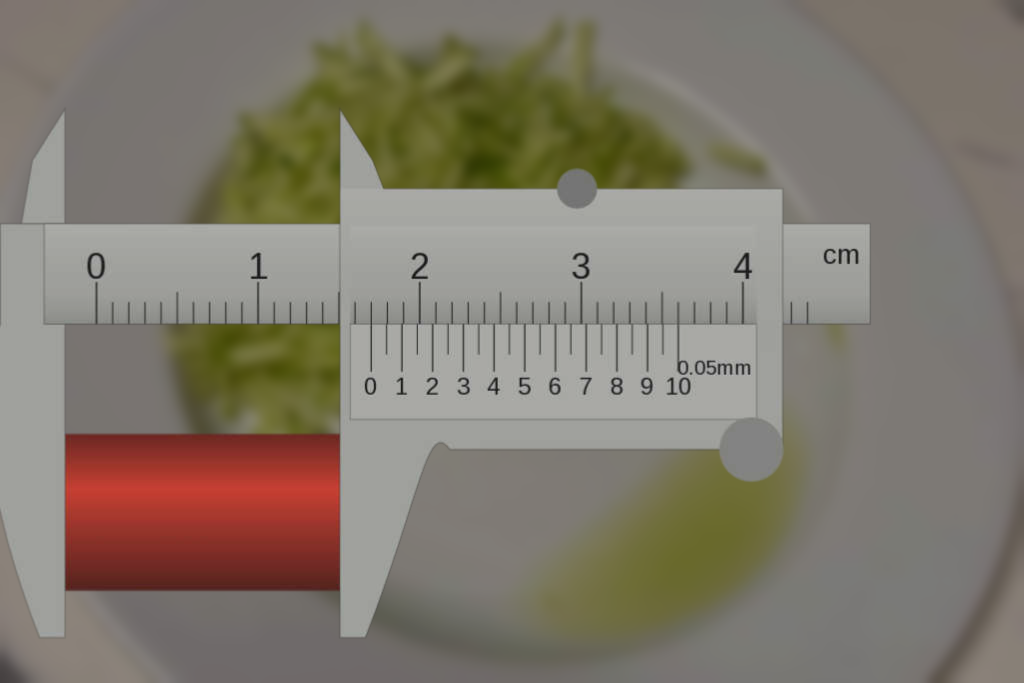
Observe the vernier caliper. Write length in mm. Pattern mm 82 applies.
mm 17.0
